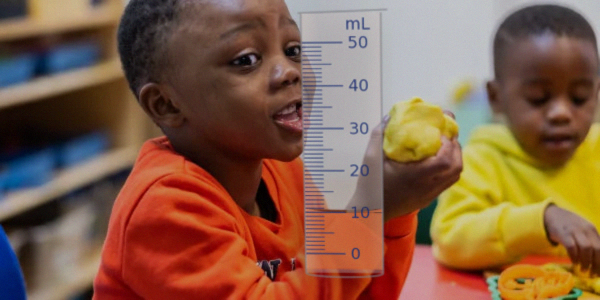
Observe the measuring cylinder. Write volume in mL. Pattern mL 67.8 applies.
mL 10
